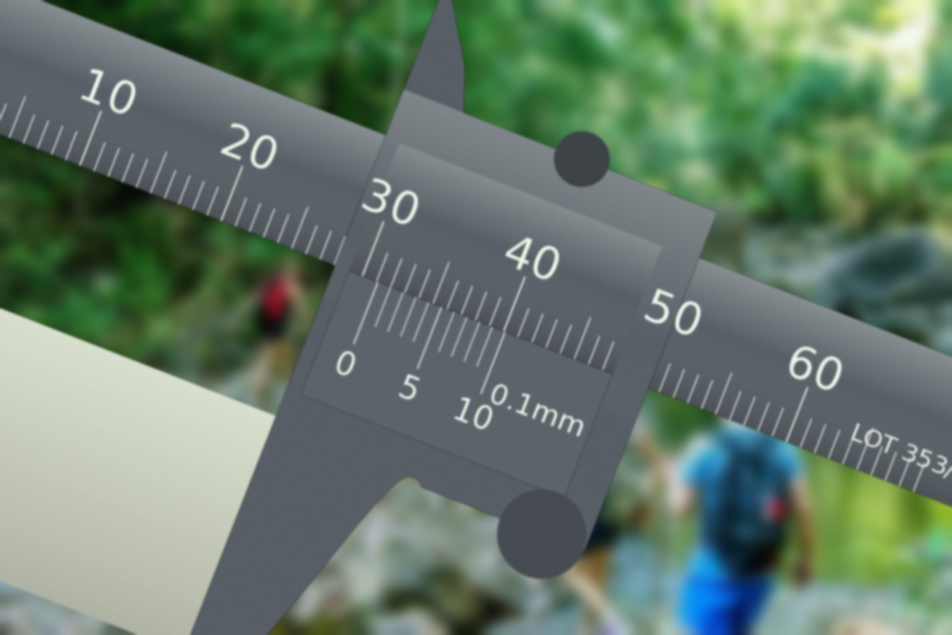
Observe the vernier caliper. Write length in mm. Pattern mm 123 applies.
mm 31.1
